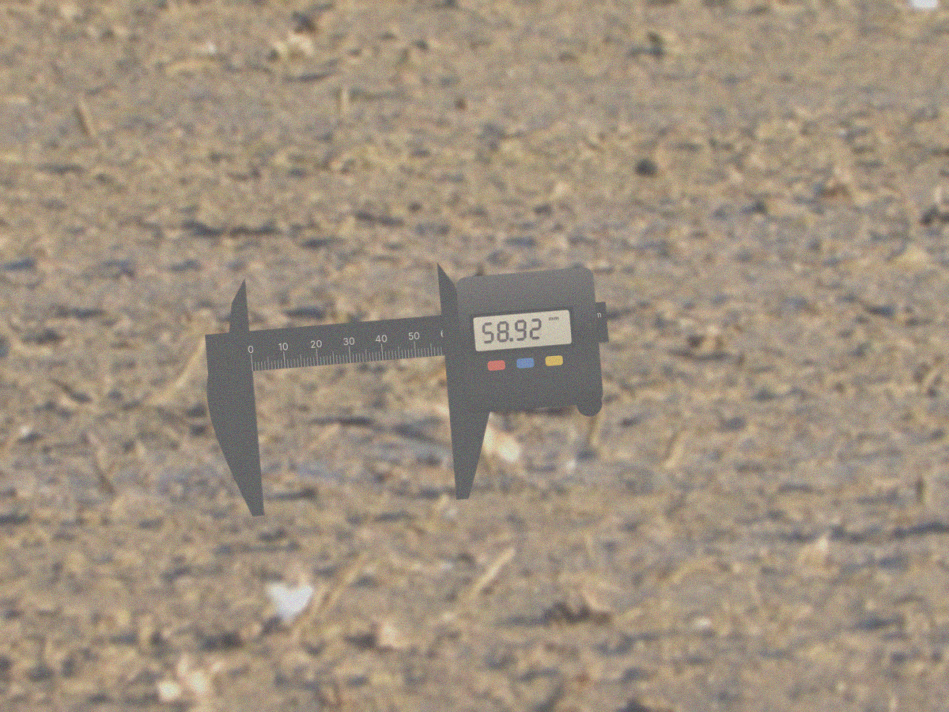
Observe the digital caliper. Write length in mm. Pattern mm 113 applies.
mm 58.92
